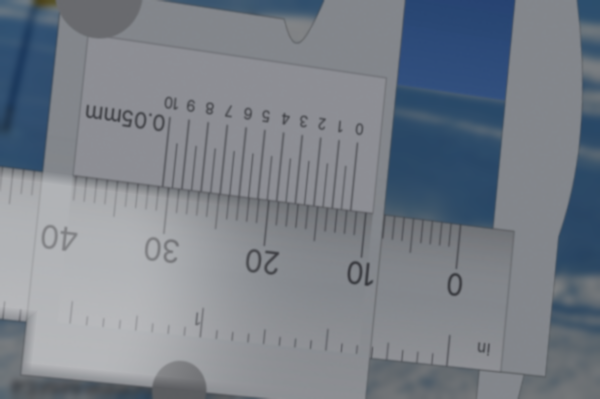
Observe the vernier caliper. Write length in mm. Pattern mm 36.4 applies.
mm 11.6
